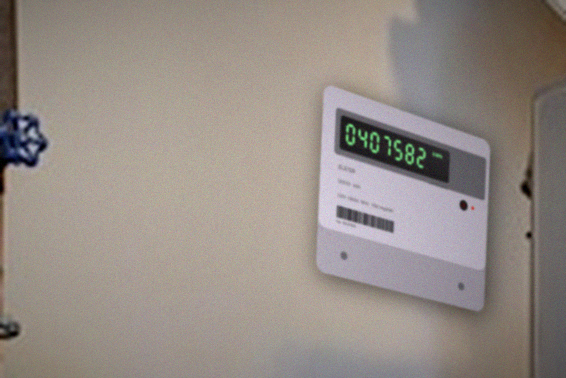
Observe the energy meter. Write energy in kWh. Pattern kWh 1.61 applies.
kWh 407582
